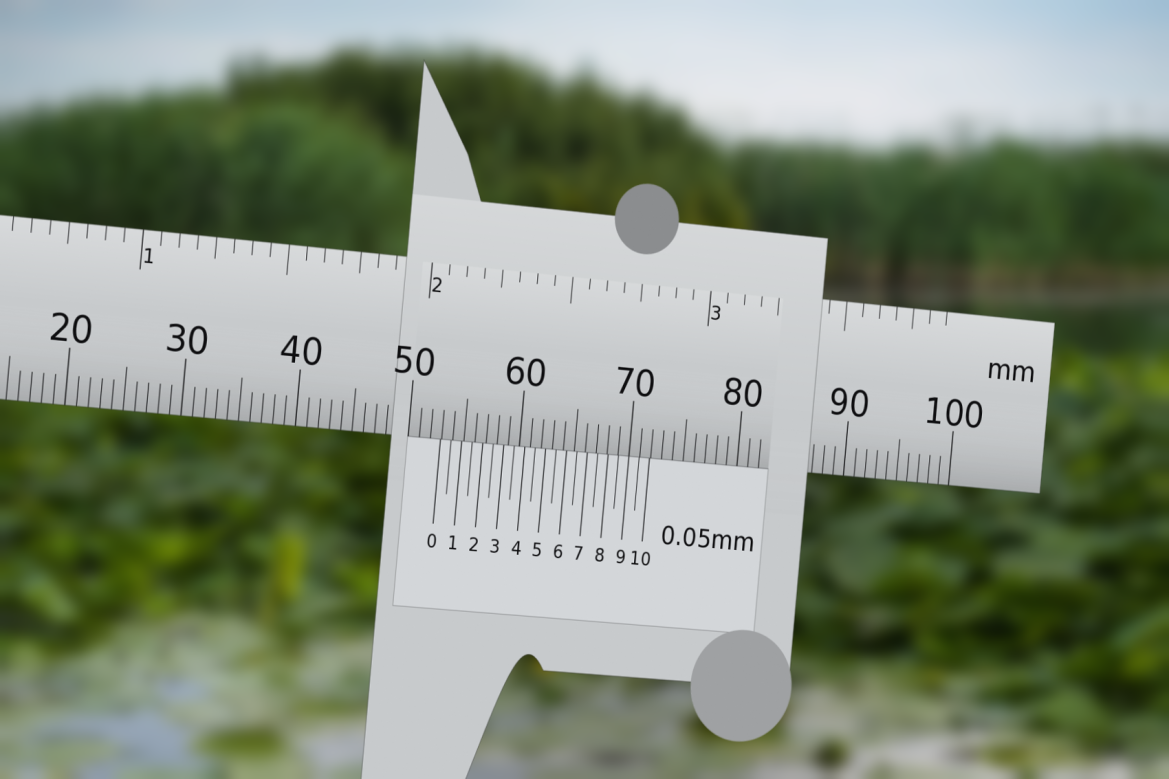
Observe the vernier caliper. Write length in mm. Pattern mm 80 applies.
mm 52.9
